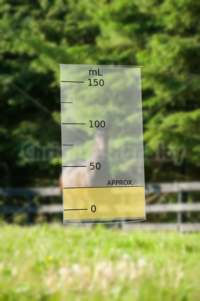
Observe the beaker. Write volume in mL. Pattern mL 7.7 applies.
mL 25
